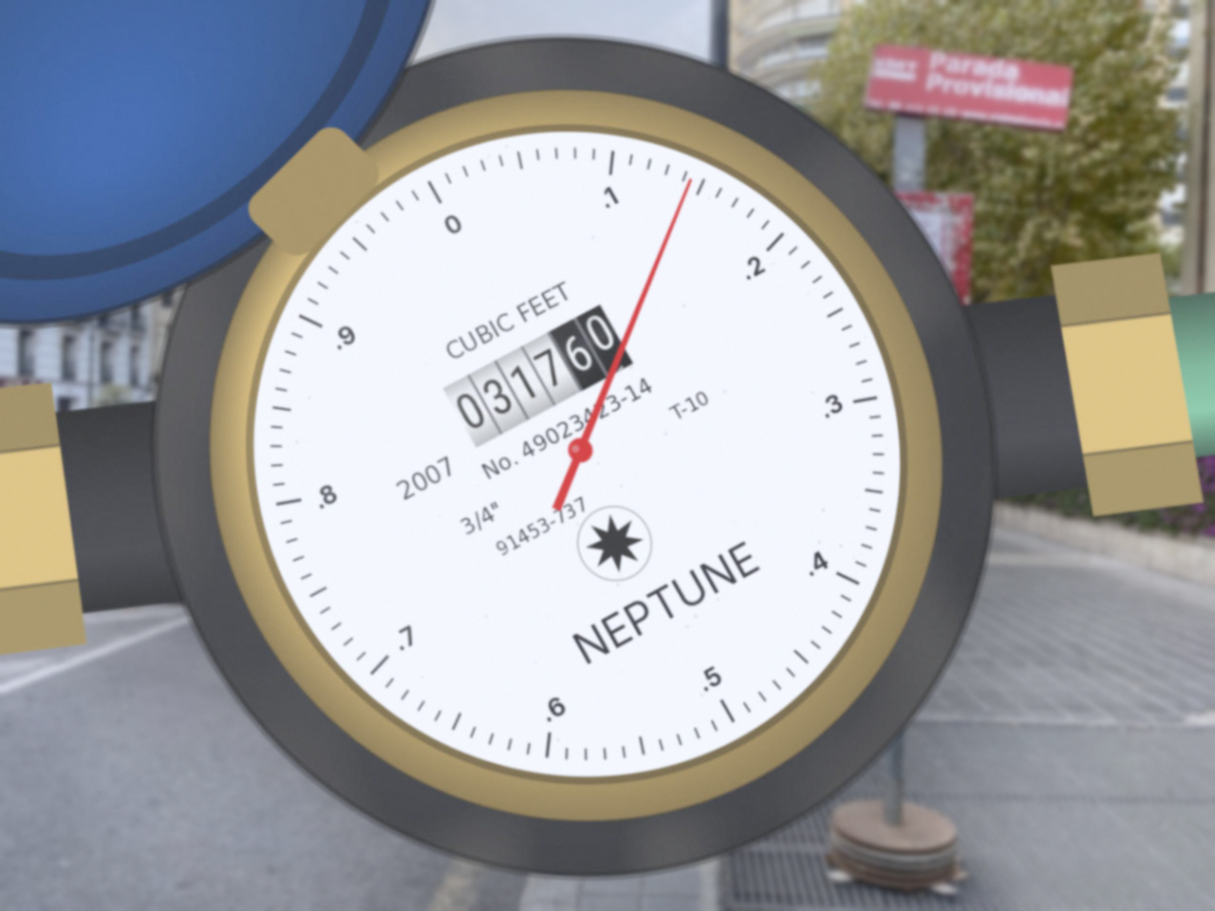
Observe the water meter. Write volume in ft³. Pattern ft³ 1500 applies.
ft³ 31760.14
